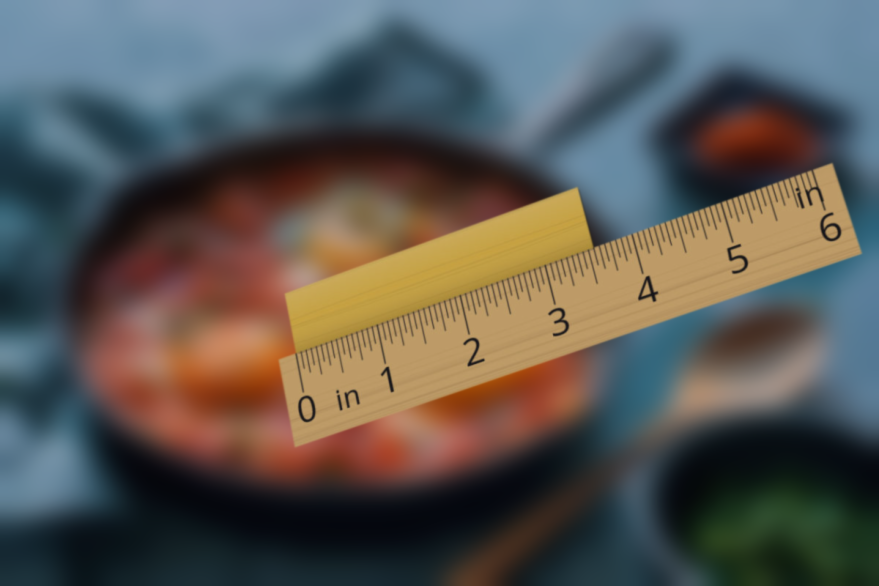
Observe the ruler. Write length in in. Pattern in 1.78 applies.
in 3.5625
